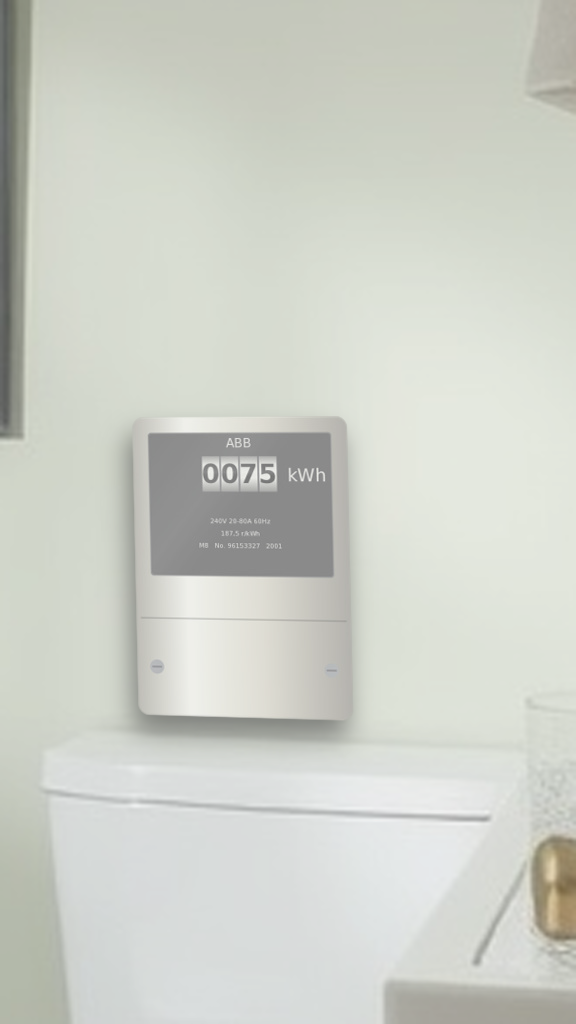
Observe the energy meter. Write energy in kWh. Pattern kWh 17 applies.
kWh 75
